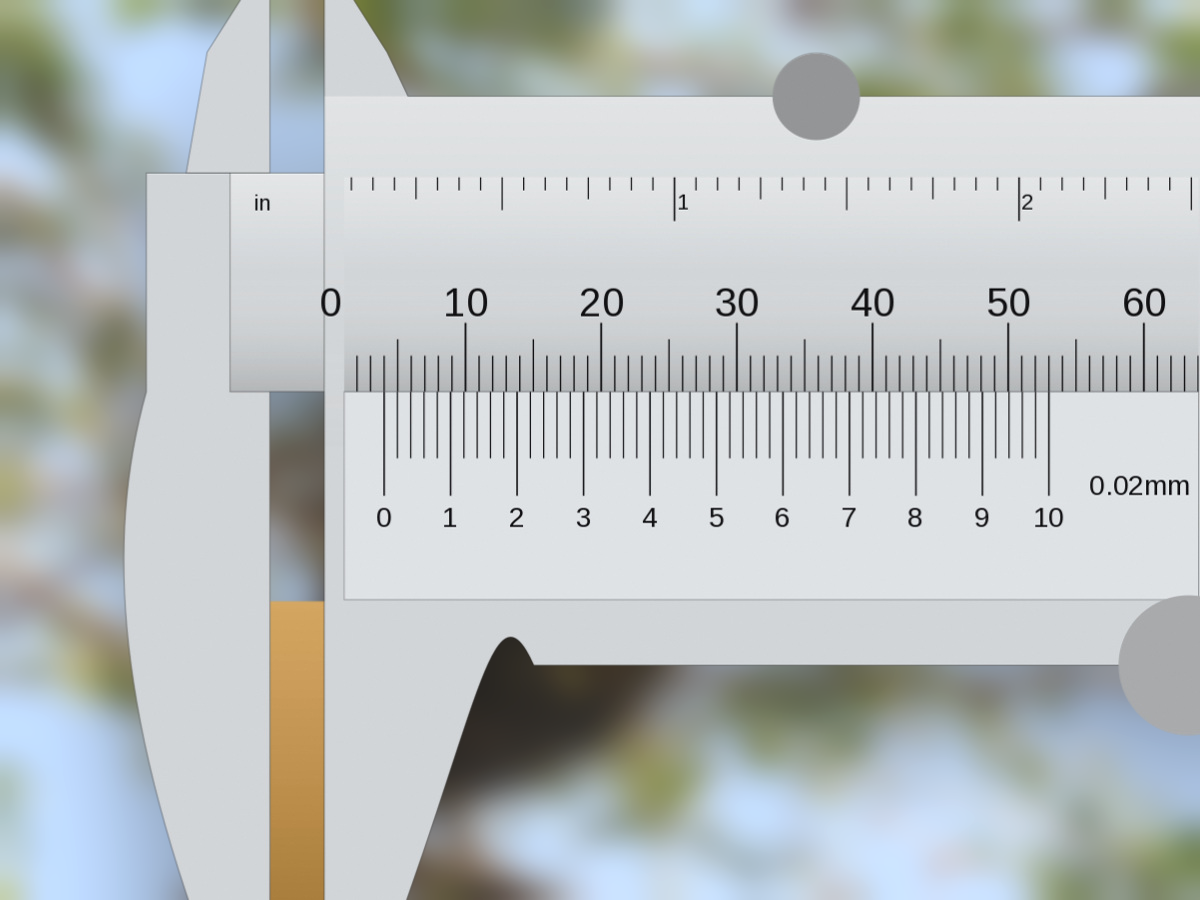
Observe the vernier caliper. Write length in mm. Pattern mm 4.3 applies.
mm 4.0
